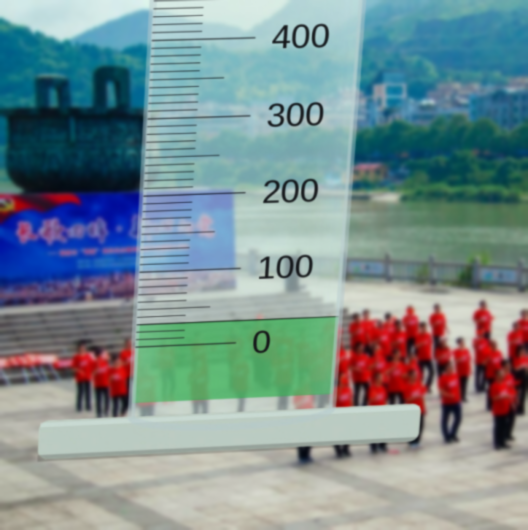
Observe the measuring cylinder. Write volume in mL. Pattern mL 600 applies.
mL 30
